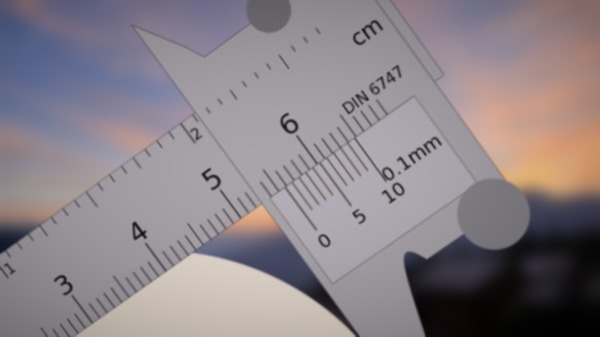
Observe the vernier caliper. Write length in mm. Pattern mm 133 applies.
mm 55.8
